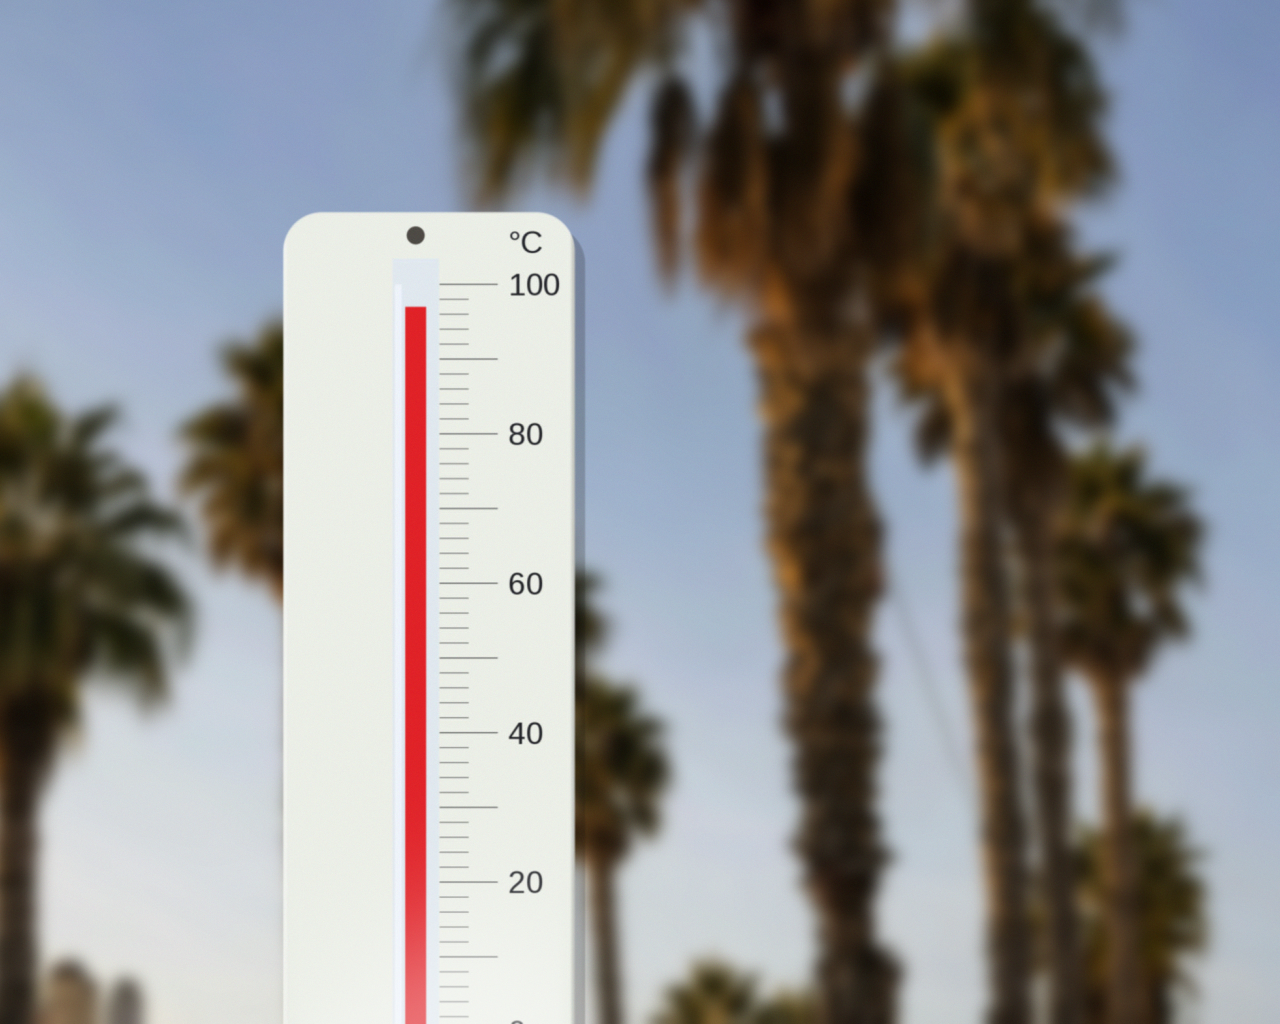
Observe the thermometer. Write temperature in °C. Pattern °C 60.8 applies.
°C 97
